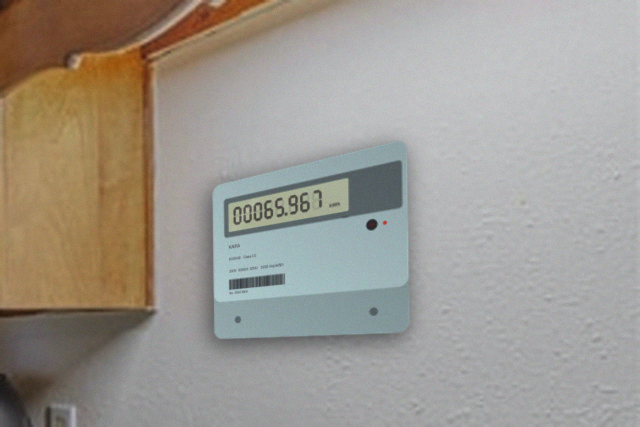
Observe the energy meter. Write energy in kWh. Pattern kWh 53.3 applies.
kWh 65.967
